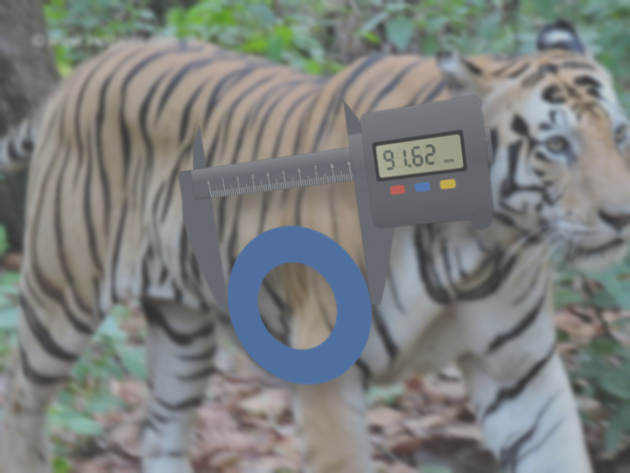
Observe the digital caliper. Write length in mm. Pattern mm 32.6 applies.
mm 91.62
